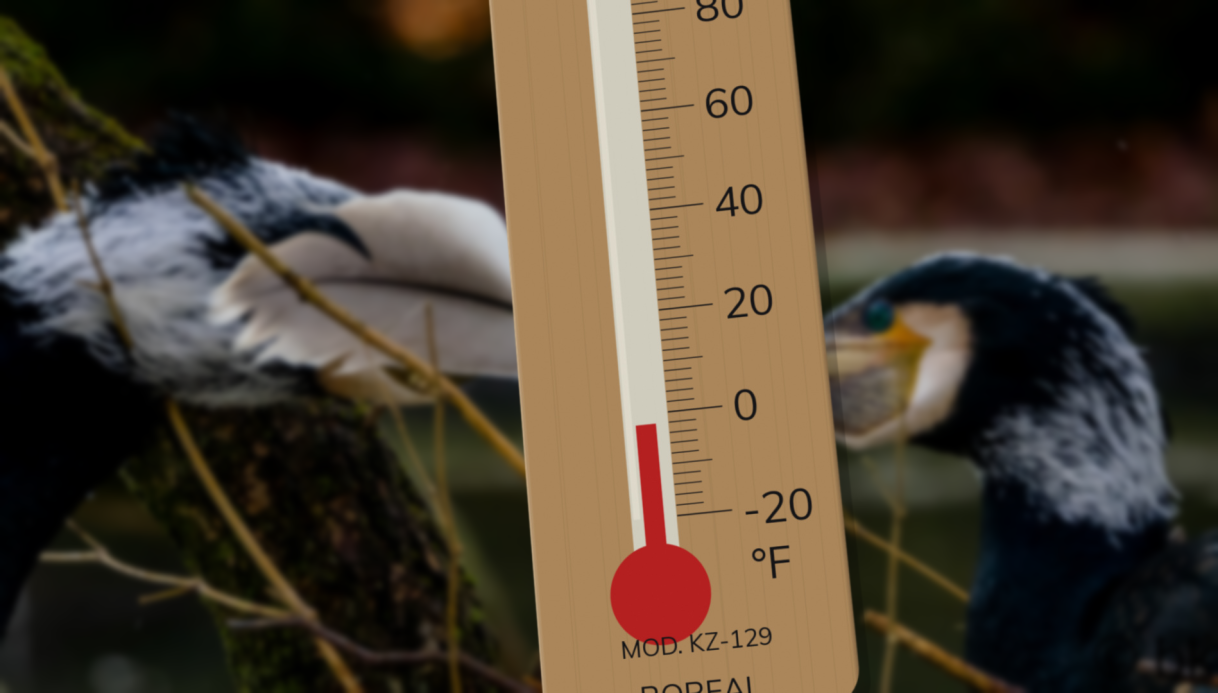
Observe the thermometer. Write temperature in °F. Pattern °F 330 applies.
°F -2
